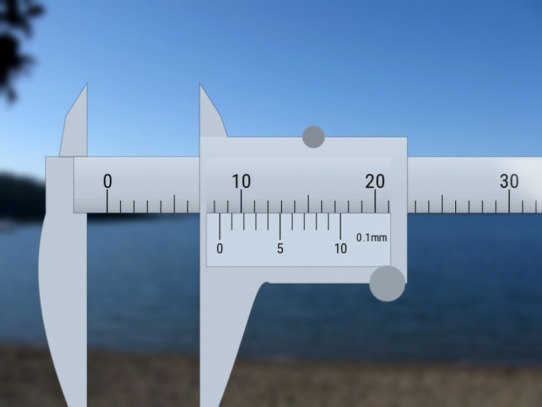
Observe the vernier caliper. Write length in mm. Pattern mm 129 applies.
mm 8.4
